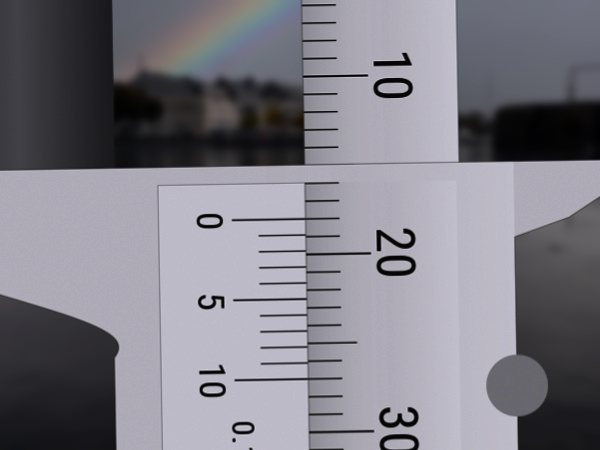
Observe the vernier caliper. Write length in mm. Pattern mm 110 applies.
mm 18.0
